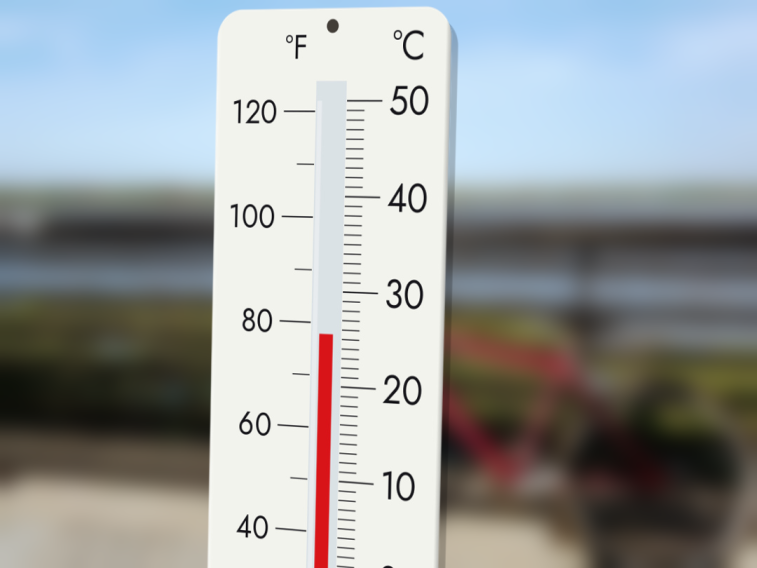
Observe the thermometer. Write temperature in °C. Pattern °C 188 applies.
°C 25.5
